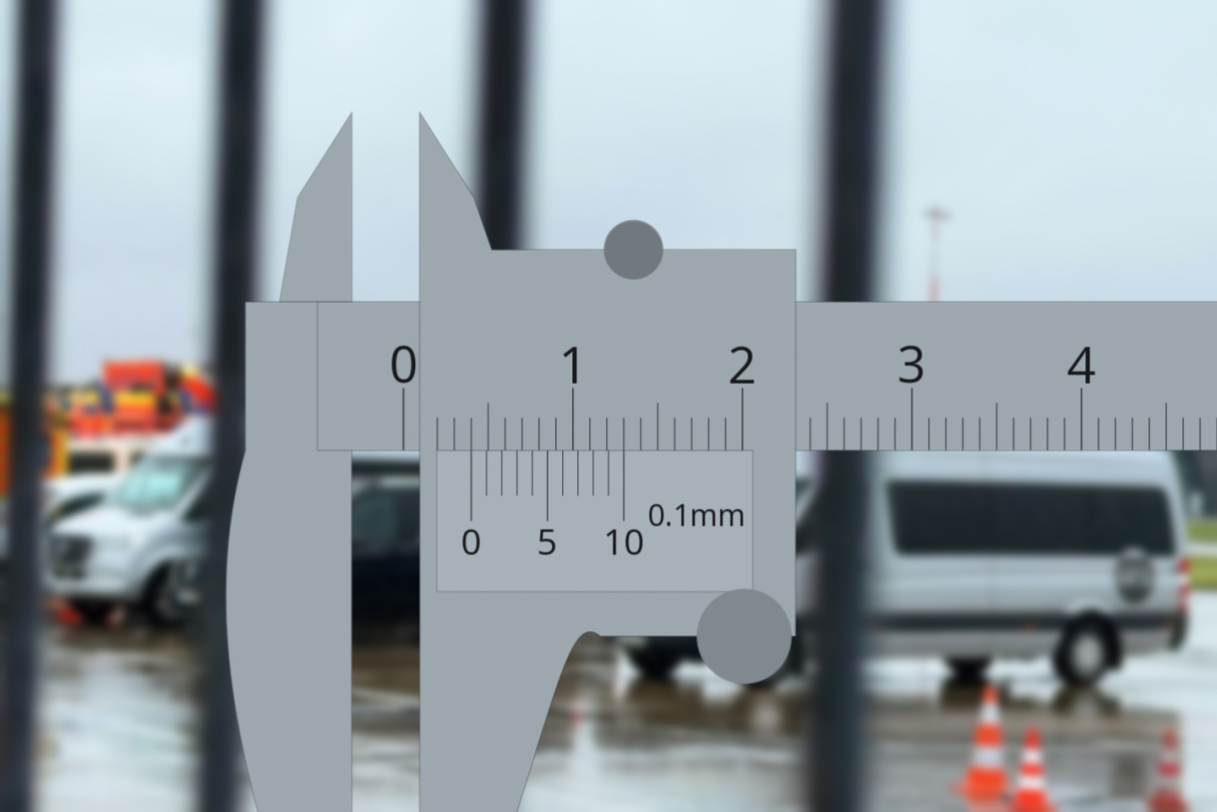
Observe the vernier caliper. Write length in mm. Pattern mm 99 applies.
mm 4.0
